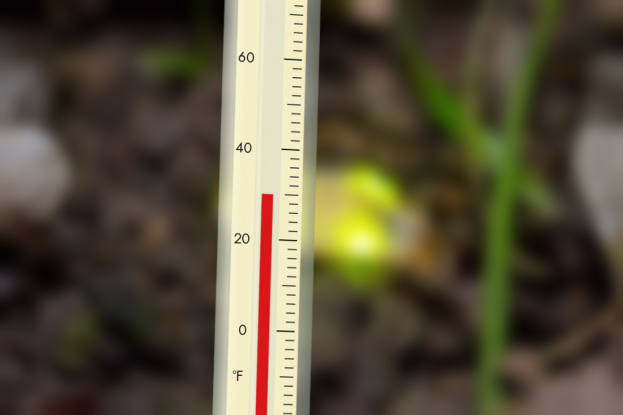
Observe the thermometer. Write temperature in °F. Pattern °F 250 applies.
°F 30
